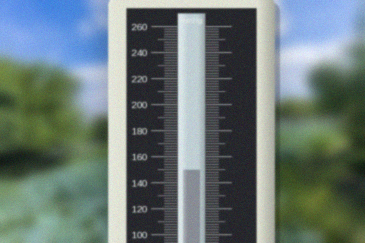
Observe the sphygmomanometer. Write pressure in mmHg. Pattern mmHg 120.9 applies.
mmHg 150
